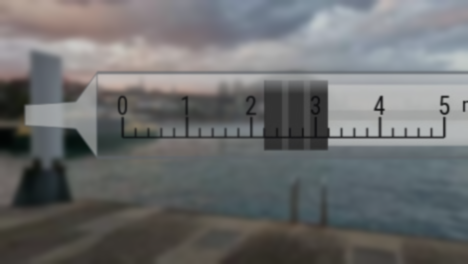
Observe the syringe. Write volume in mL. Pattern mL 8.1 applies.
mL 2.2
